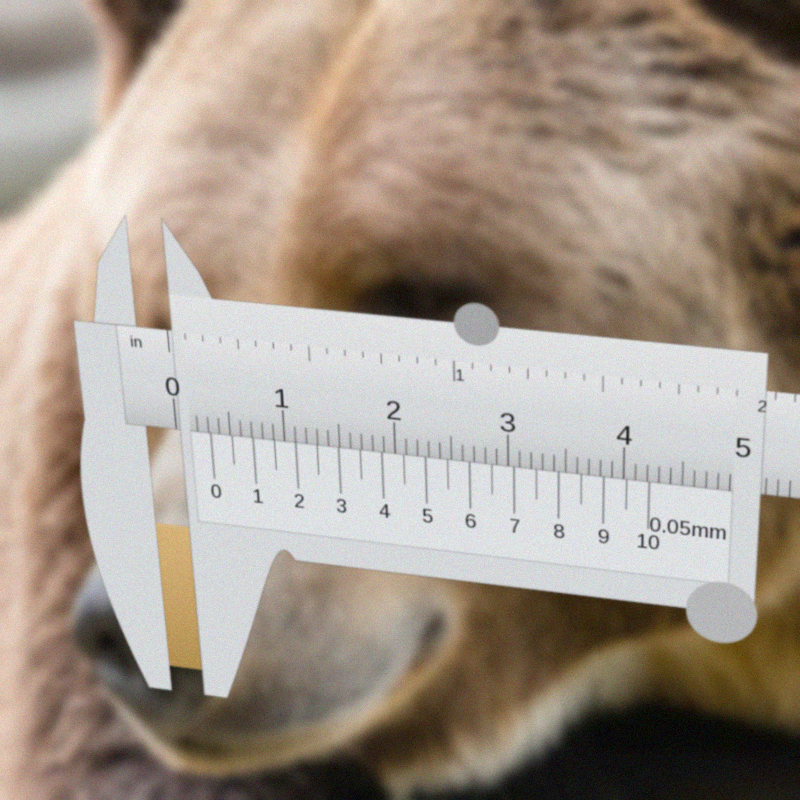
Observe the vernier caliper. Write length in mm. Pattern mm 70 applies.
mm 3.2
